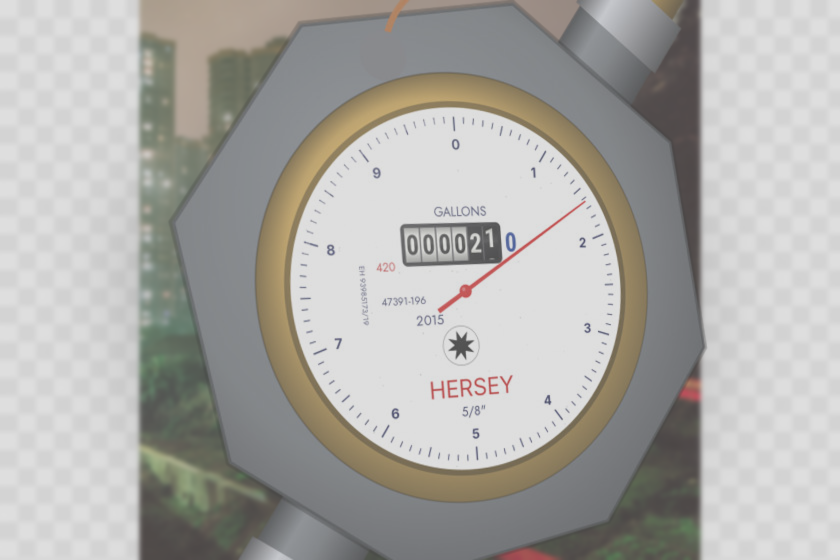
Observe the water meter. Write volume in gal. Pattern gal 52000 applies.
gal 211.6
